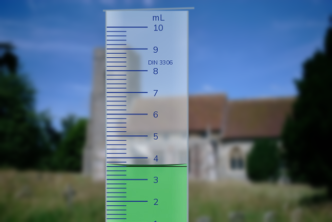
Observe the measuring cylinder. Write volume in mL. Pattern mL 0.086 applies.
mL 3.6
